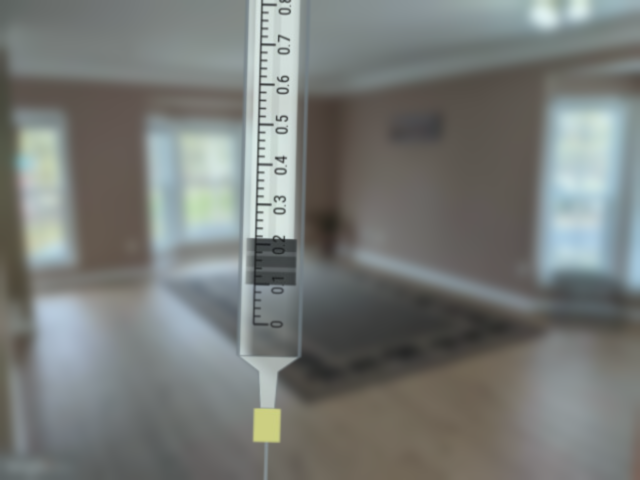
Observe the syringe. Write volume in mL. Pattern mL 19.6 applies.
mL 0.1
